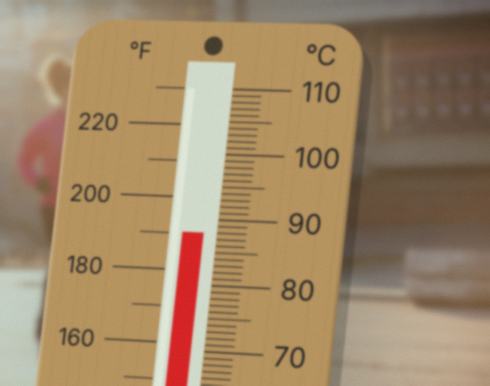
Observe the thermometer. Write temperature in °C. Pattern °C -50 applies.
°C 88
